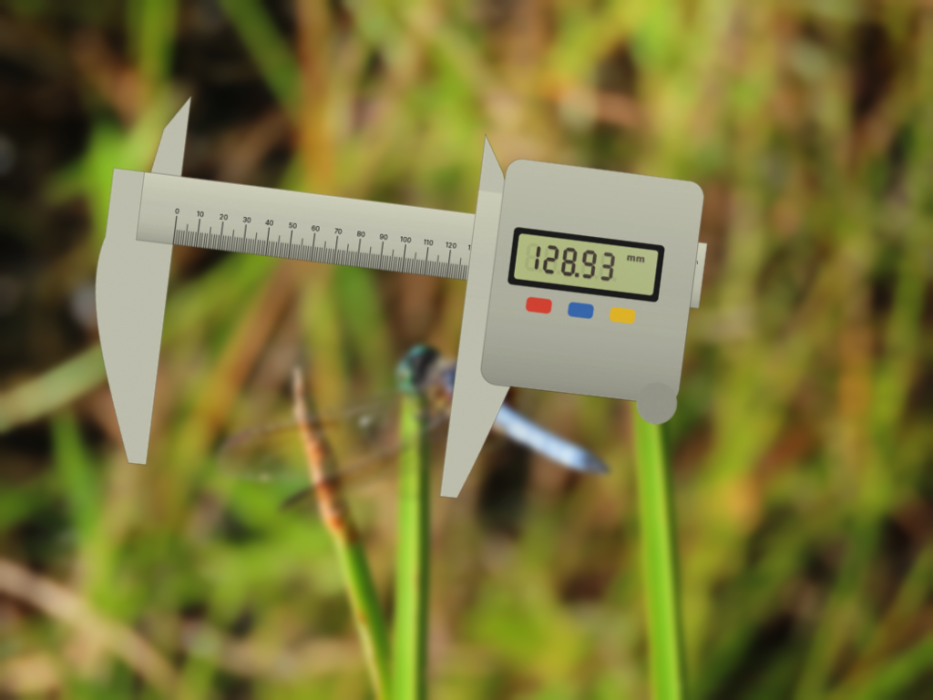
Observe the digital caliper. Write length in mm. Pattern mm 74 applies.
mm 128.93
